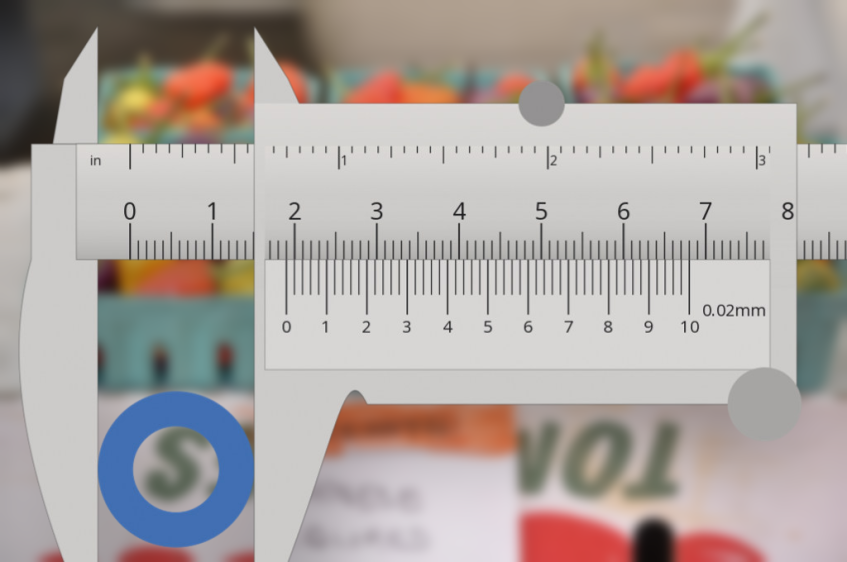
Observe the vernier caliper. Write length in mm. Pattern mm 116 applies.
mm 19.0
